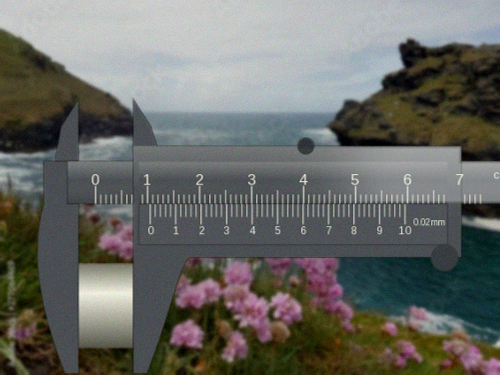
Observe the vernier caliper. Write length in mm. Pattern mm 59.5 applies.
mm 10.5
